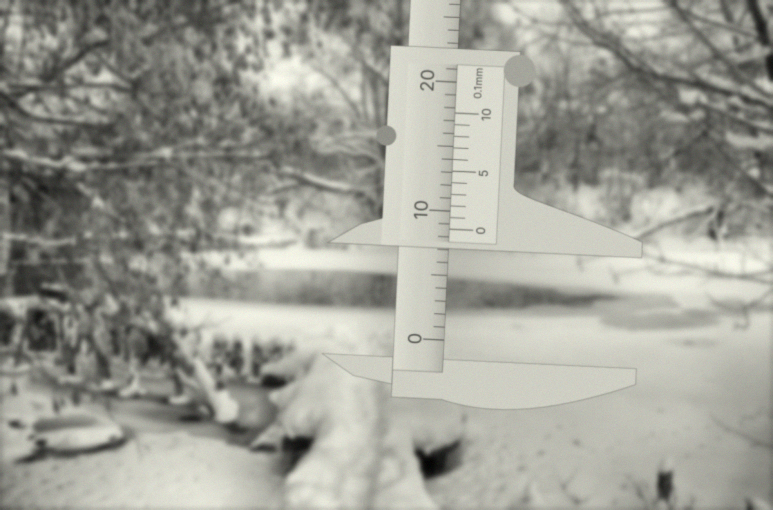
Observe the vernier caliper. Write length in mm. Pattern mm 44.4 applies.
mm 8.6
